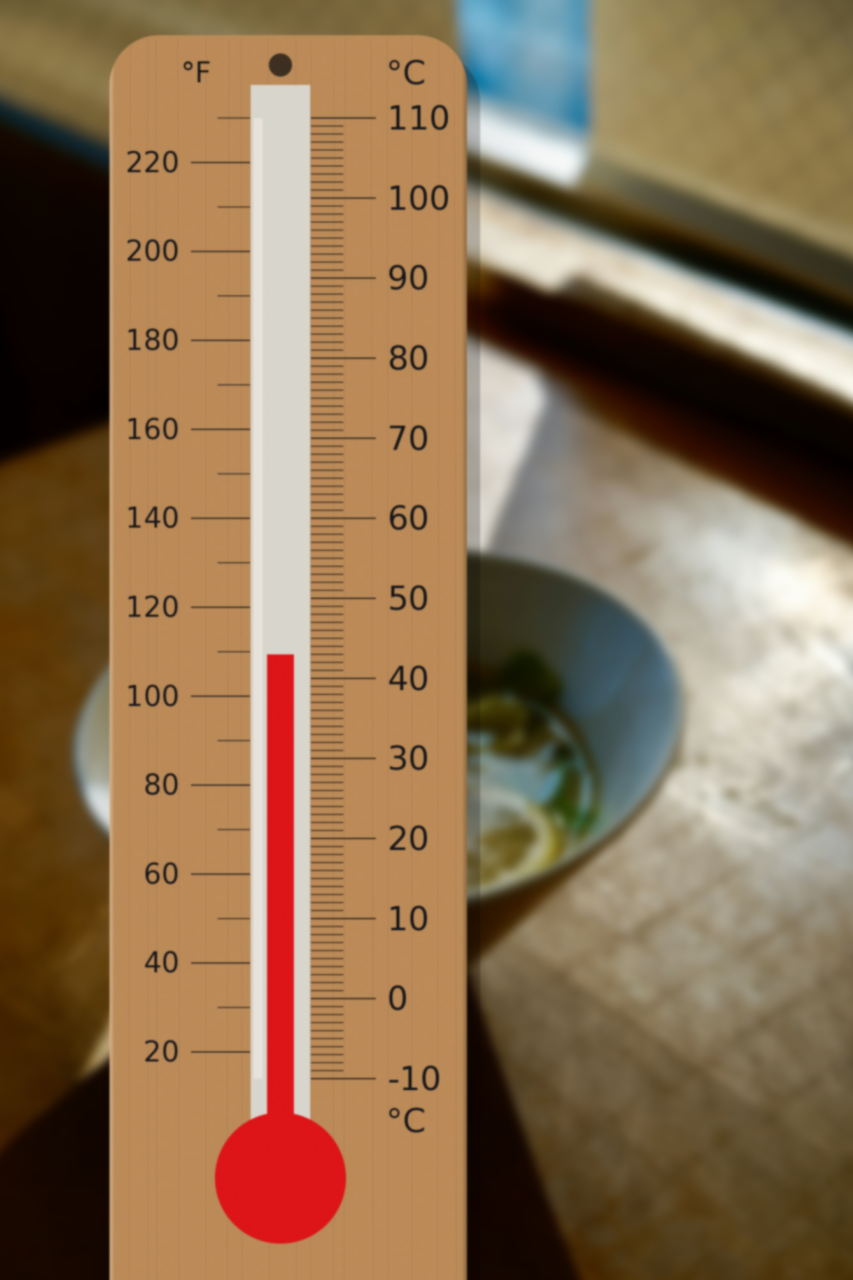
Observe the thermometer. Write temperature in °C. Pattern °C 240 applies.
°C 43
